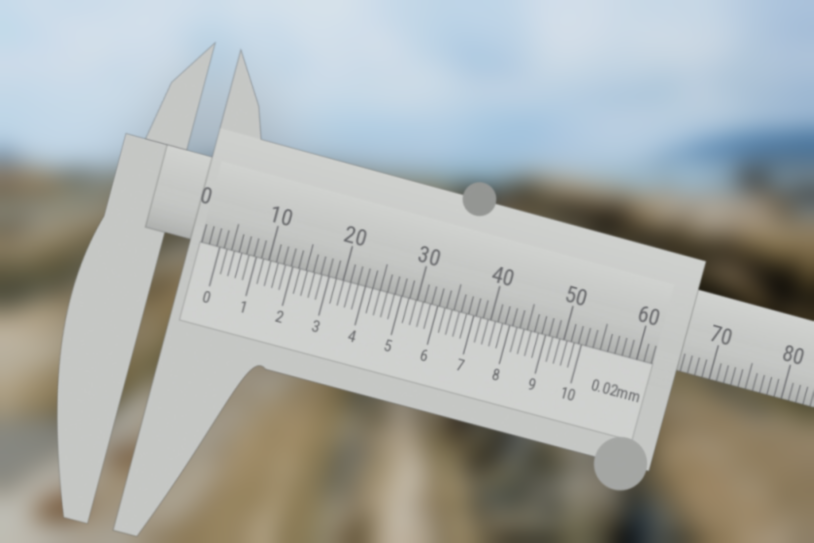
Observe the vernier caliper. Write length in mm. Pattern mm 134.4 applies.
mm 3.4
